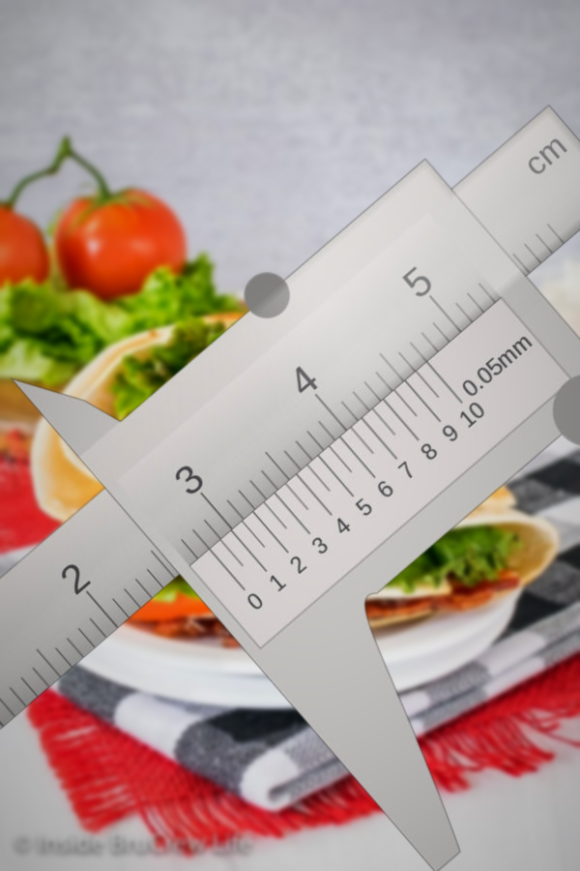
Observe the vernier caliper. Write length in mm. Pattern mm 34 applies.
mm 28.0
